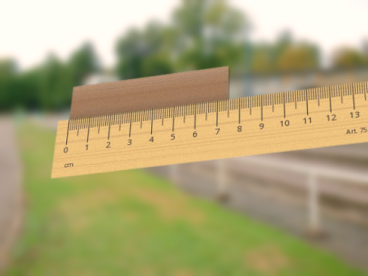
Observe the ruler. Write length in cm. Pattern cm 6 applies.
cm 7.5
